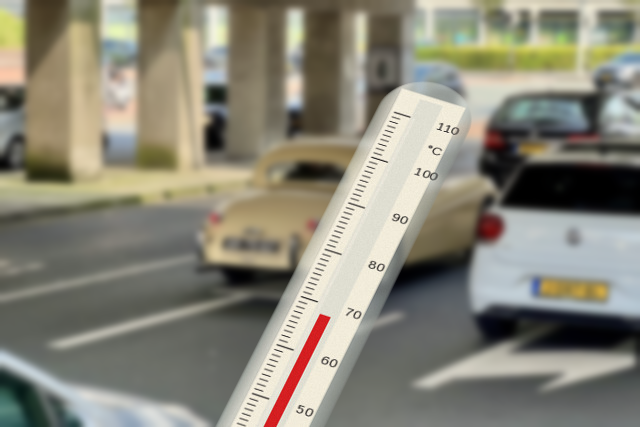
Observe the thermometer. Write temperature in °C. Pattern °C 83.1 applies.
°C 68
